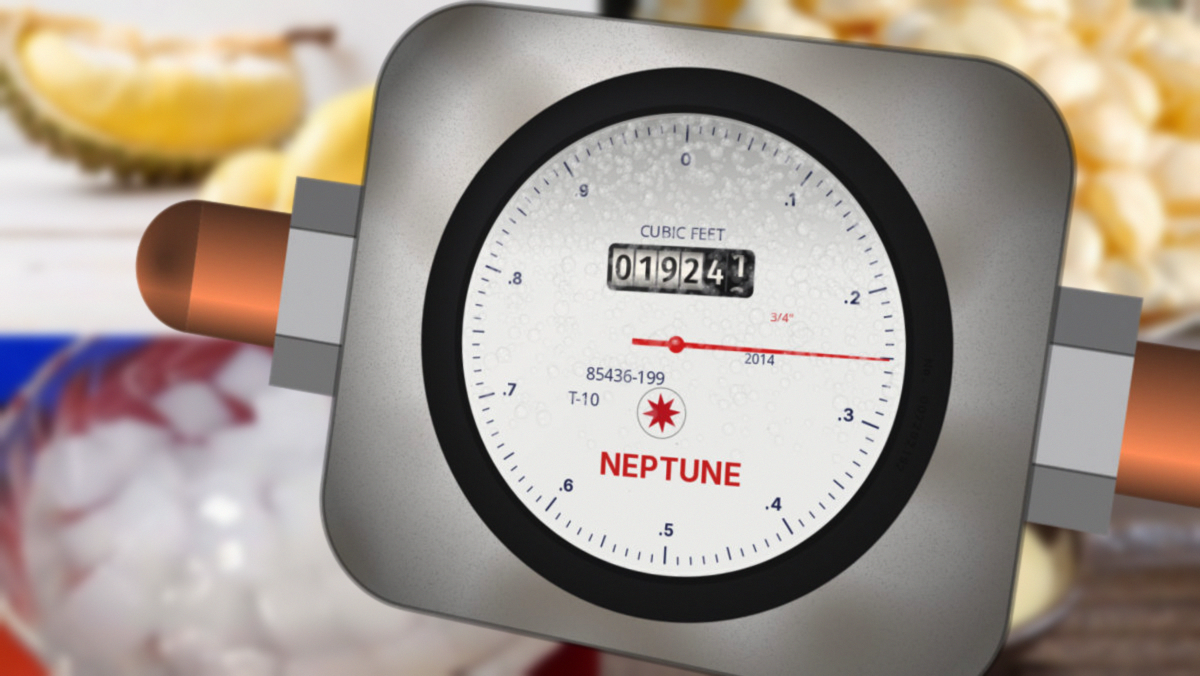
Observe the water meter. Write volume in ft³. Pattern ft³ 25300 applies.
ft³ 19241.25
